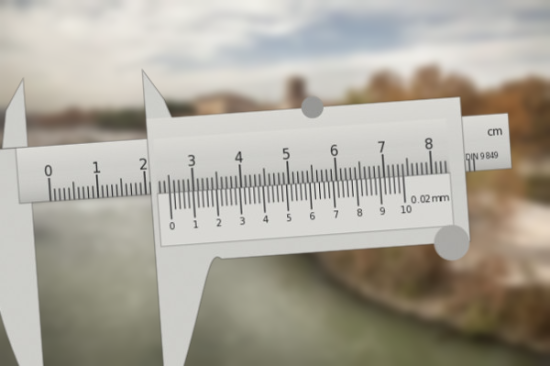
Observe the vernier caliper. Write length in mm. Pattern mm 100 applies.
mm 25.0
